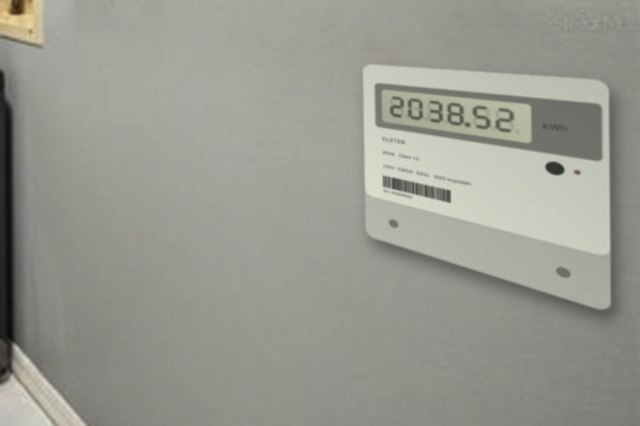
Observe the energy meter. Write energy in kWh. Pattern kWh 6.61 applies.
kWh 2038.52
